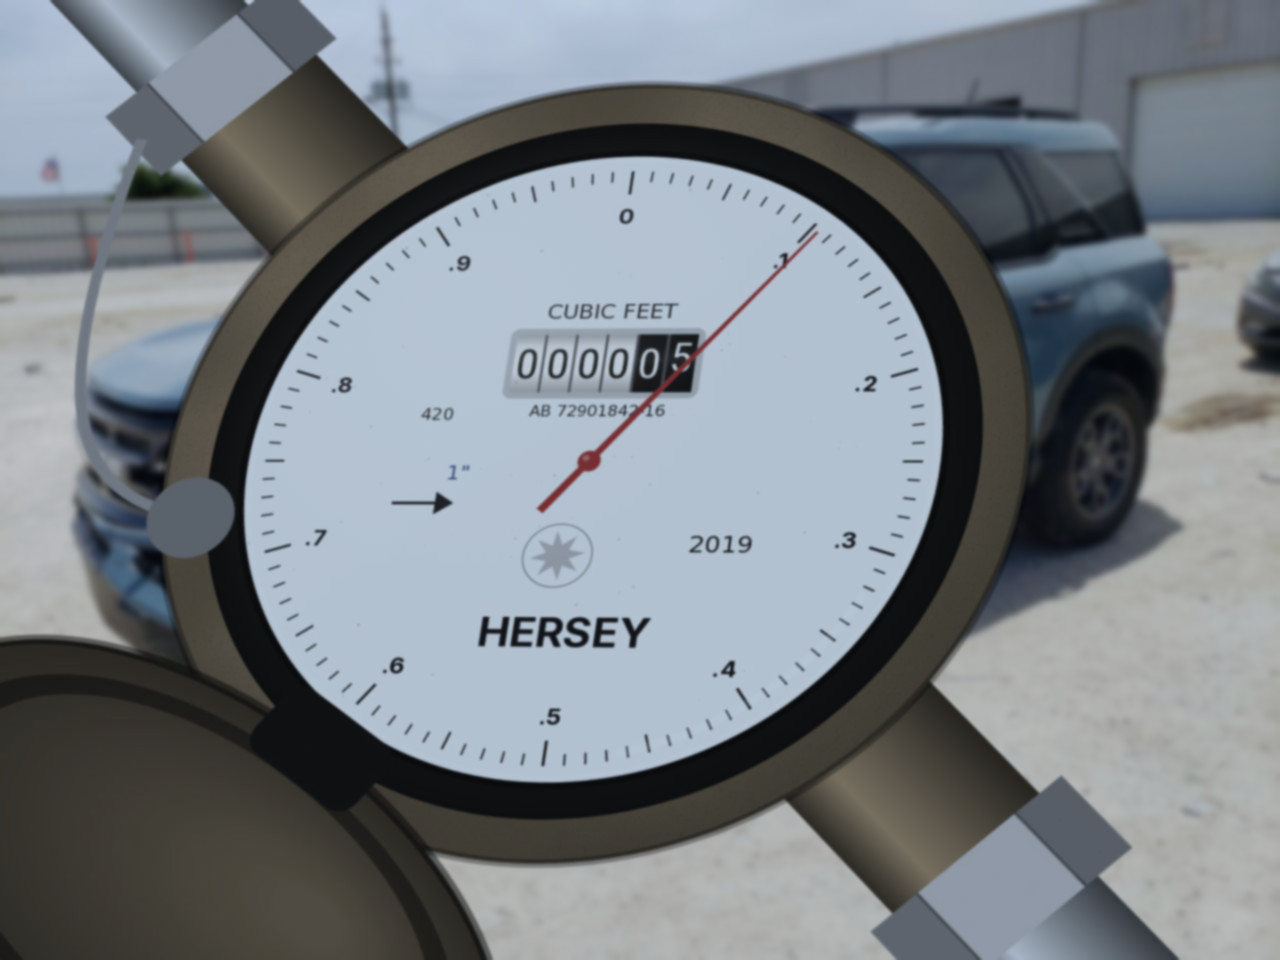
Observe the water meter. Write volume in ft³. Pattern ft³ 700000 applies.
ft³ 5.10
